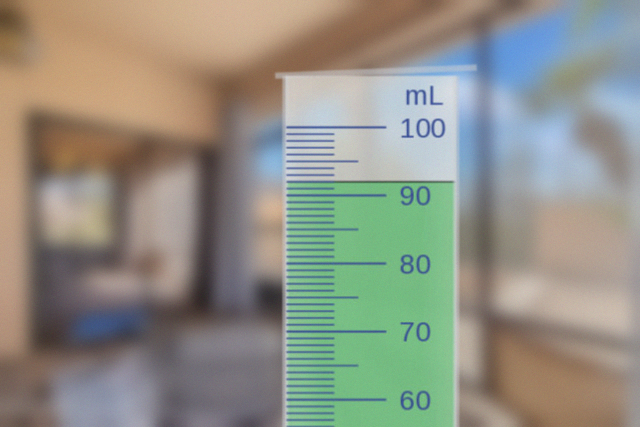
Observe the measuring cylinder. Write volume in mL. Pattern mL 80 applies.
mL 92
